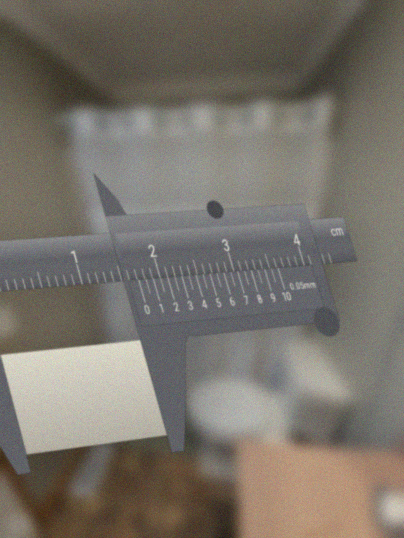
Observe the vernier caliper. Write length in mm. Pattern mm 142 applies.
mm 17.2
